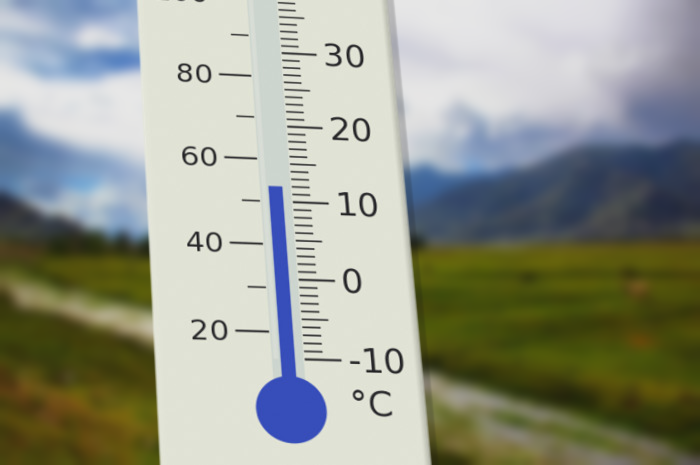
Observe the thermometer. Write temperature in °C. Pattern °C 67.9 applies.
°C 12
